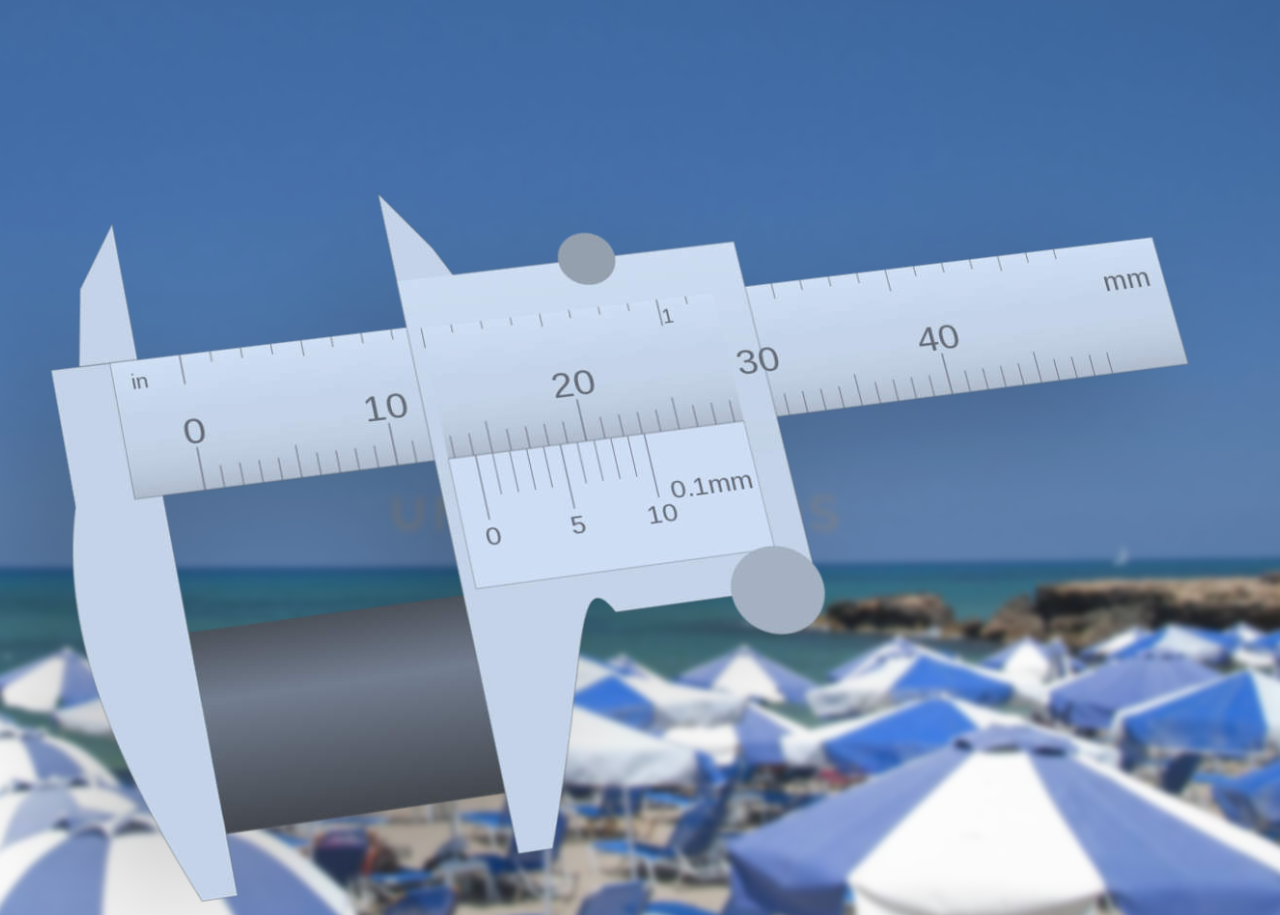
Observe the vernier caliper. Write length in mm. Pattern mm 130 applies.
mm 14.1
